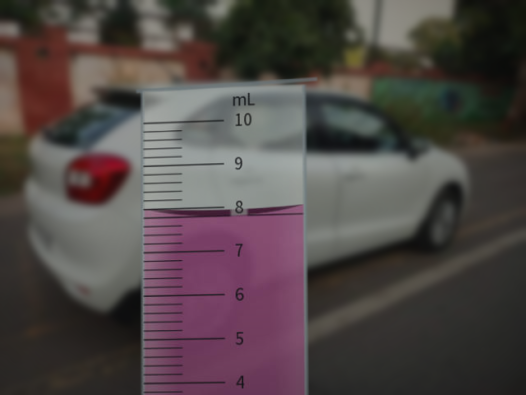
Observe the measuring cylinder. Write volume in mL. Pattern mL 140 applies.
mL 7.8
